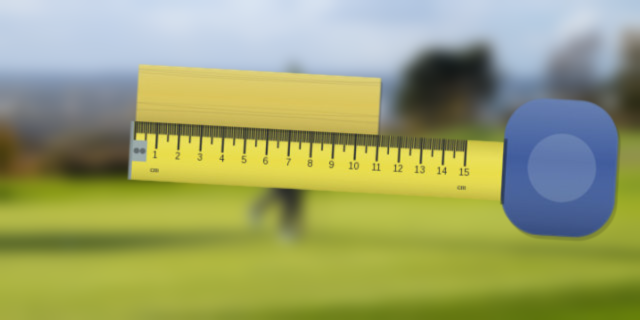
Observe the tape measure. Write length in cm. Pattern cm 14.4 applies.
cm 11
